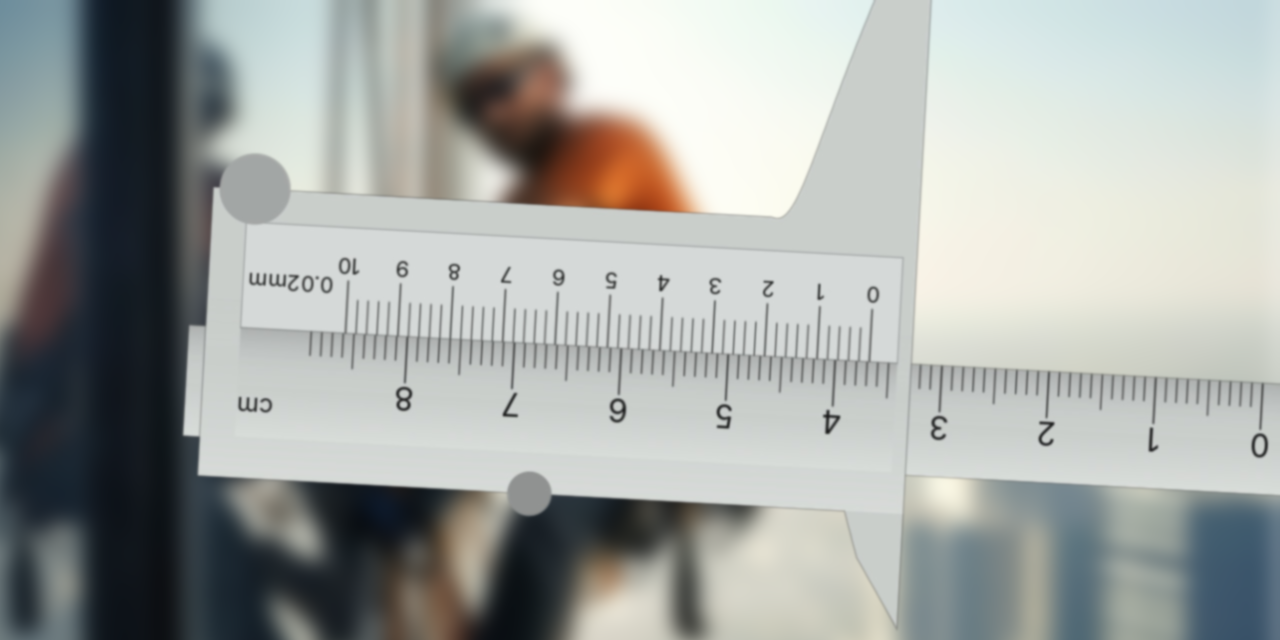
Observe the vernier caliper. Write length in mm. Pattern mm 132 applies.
mm 36.8
